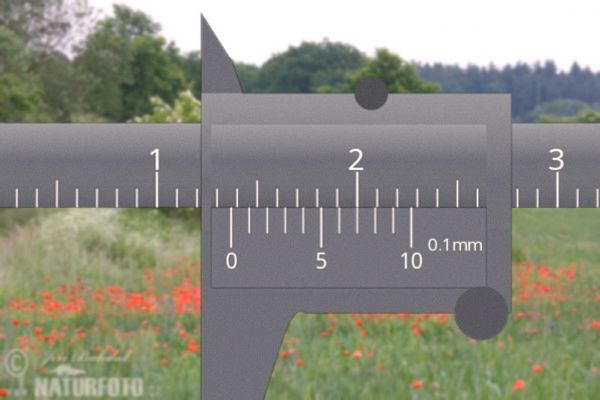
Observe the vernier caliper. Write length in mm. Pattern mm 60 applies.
mm 13.7
